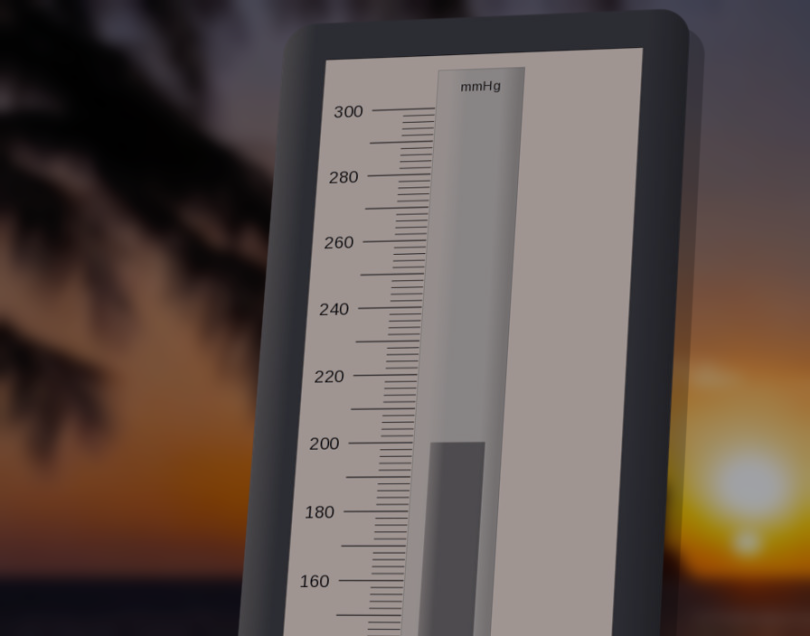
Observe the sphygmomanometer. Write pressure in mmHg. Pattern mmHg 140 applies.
mmHg 200
